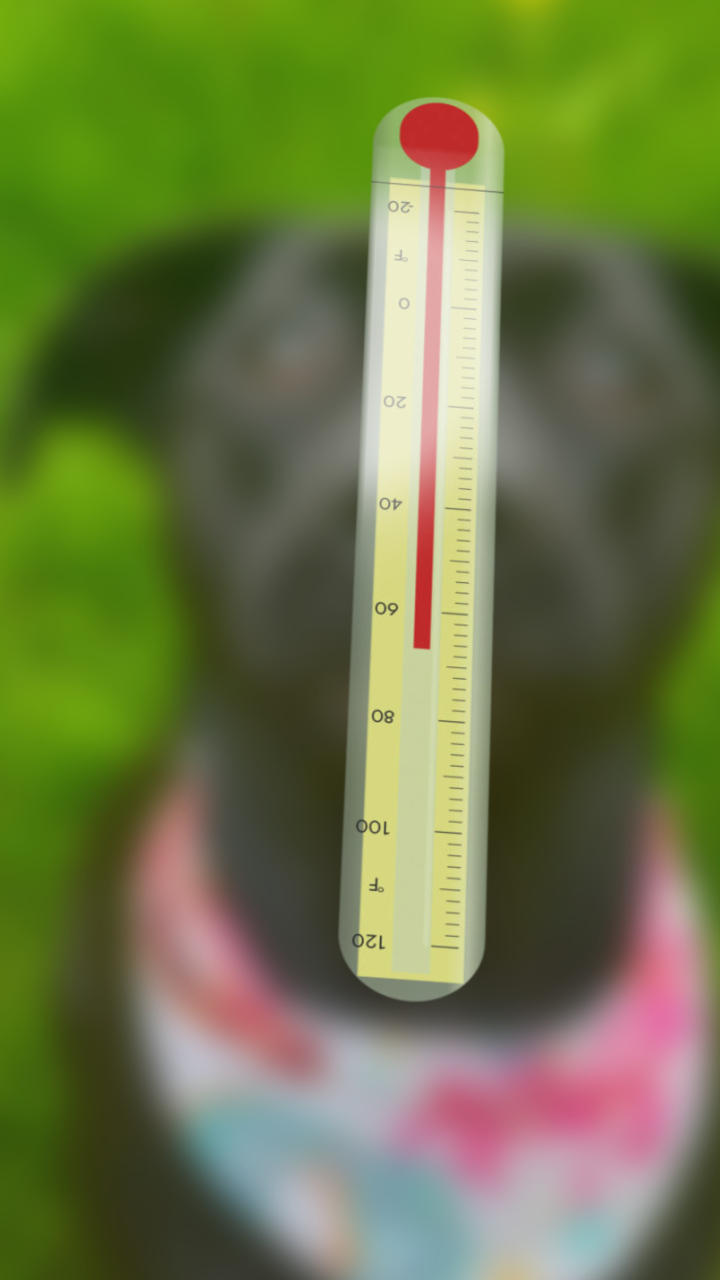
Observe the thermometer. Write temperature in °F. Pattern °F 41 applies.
°F 67
